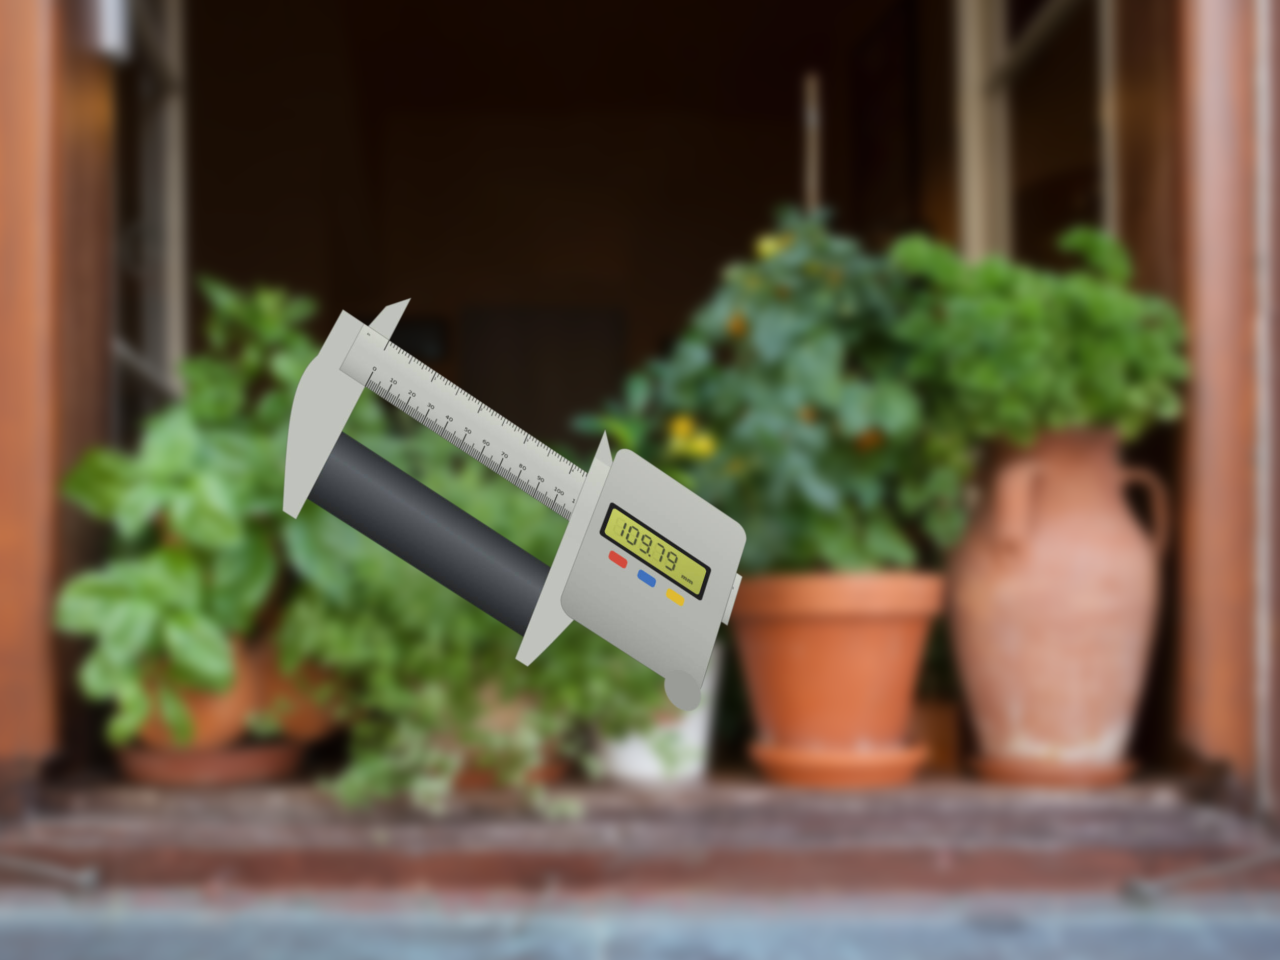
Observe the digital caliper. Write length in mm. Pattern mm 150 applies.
mm 109.79
